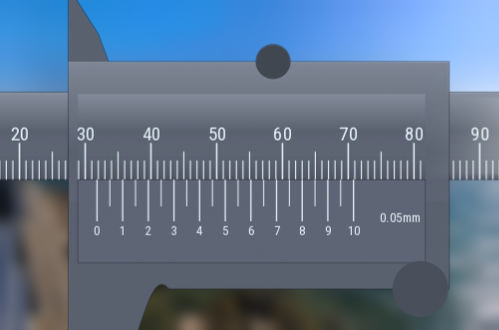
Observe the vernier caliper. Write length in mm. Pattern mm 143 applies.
mm 31.8
